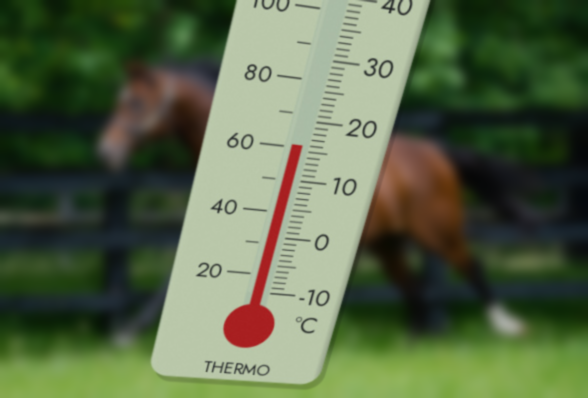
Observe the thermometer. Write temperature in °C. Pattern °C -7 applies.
°C 16
